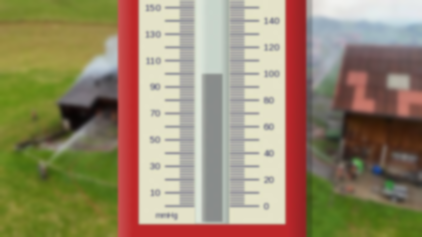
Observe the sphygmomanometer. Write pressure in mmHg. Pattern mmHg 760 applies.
mmHg 100
